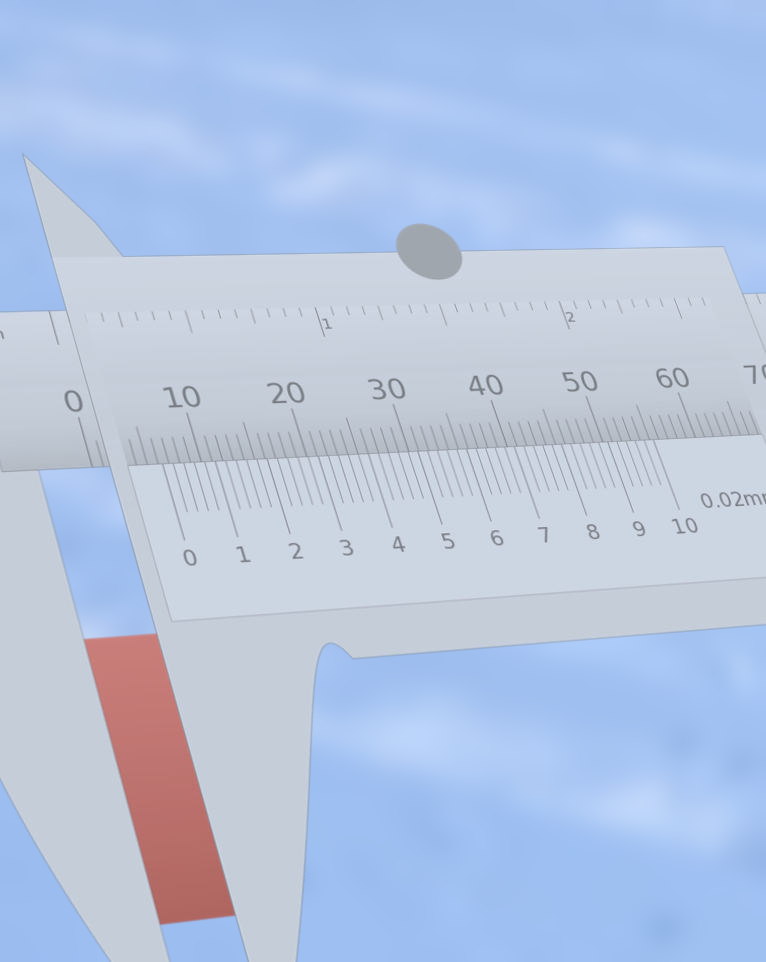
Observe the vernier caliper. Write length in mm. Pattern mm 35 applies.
mm 6.4
